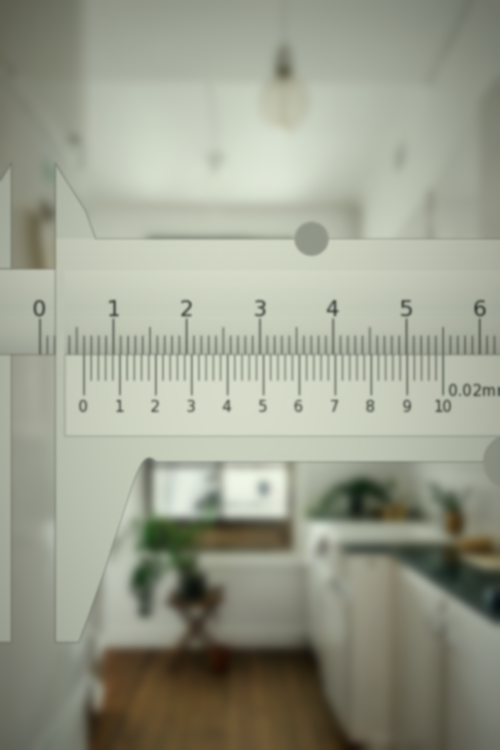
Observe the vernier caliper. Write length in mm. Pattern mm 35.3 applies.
mm 6.0
